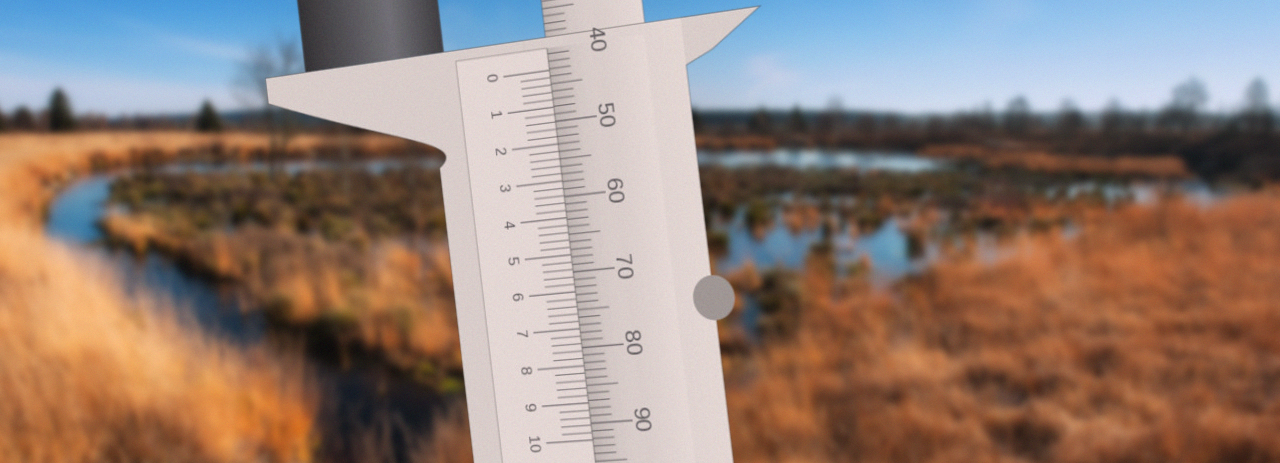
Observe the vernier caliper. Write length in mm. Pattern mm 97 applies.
mm 43.2
